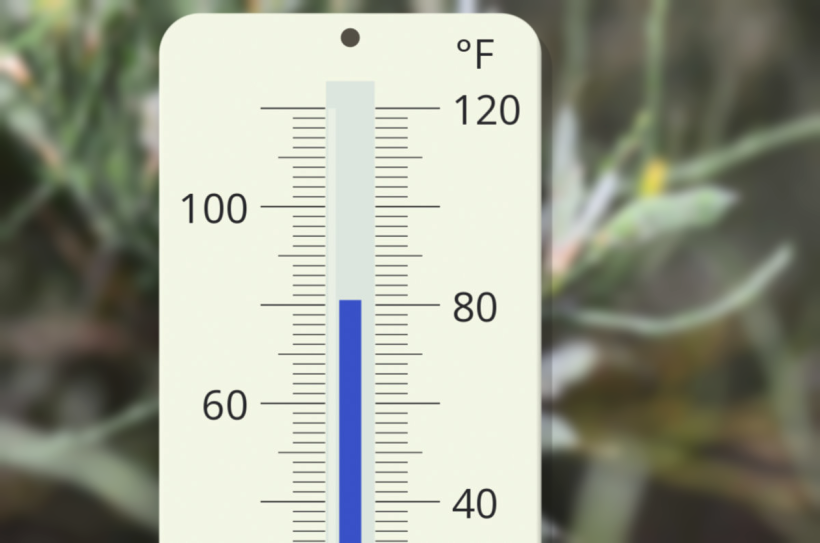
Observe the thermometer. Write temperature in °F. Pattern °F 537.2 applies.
°F 81
